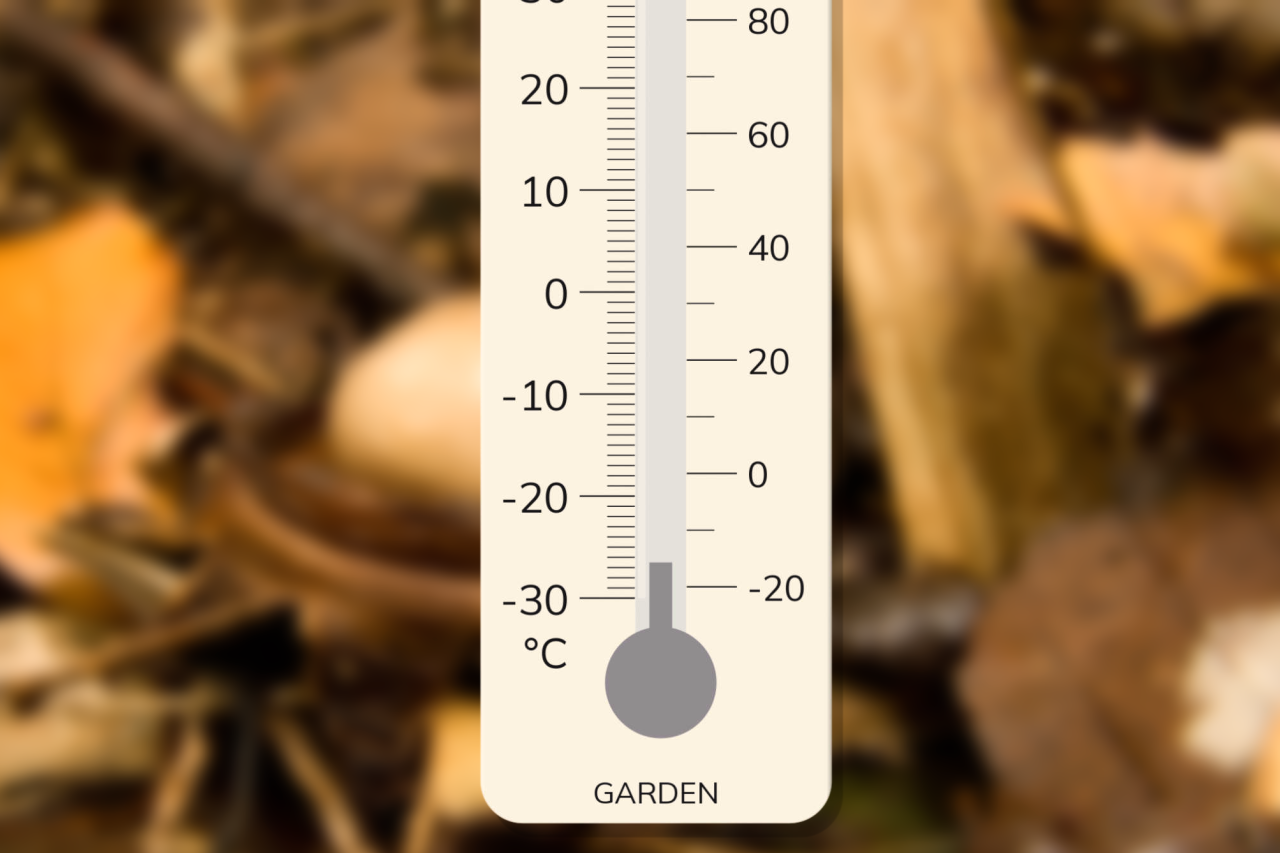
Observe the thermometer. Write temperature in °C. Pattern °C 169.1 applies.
°C -26.5
